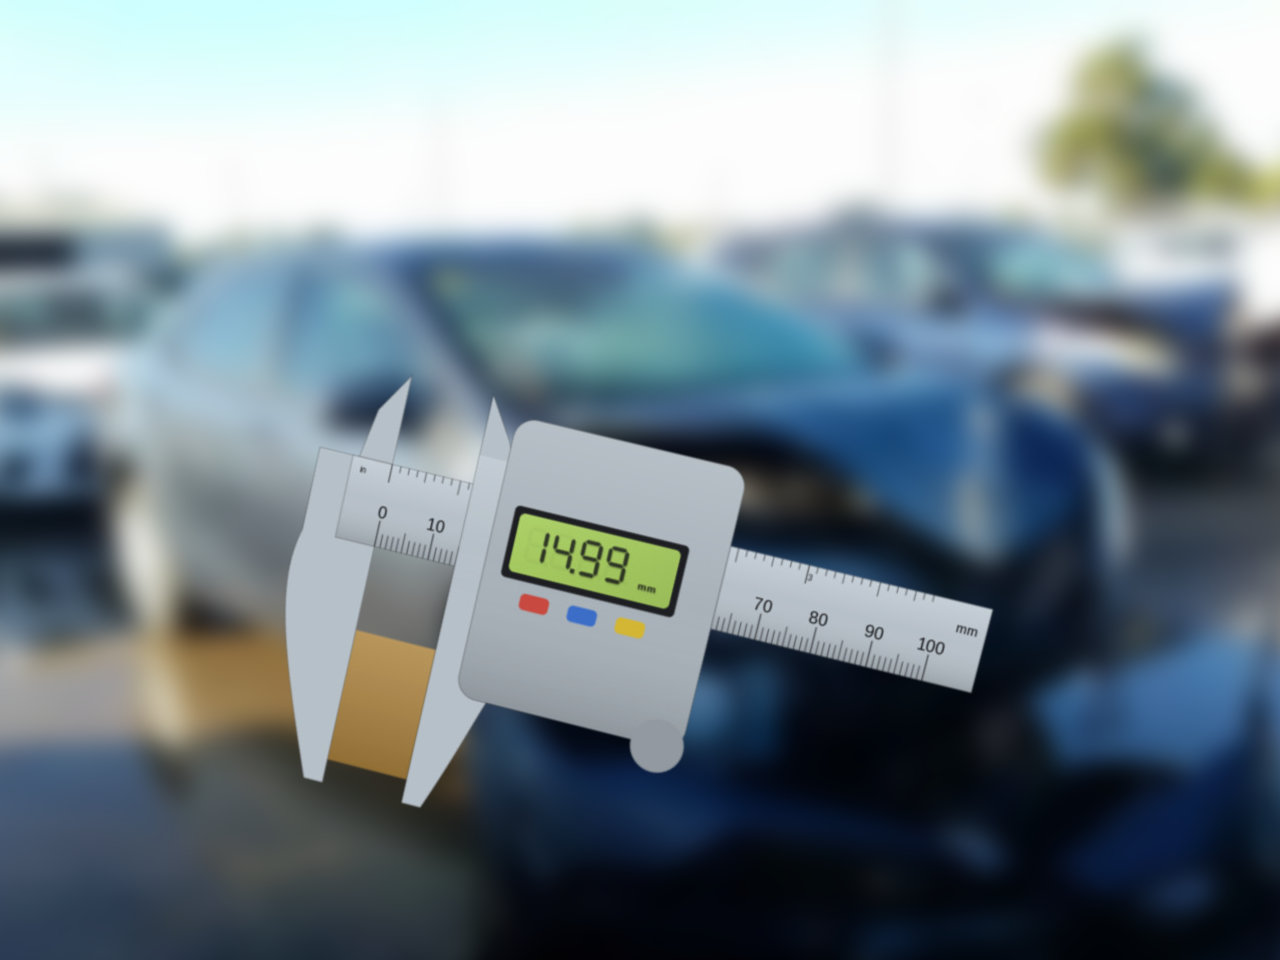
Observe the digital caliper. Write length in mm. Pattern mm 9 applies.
mm 14.99
